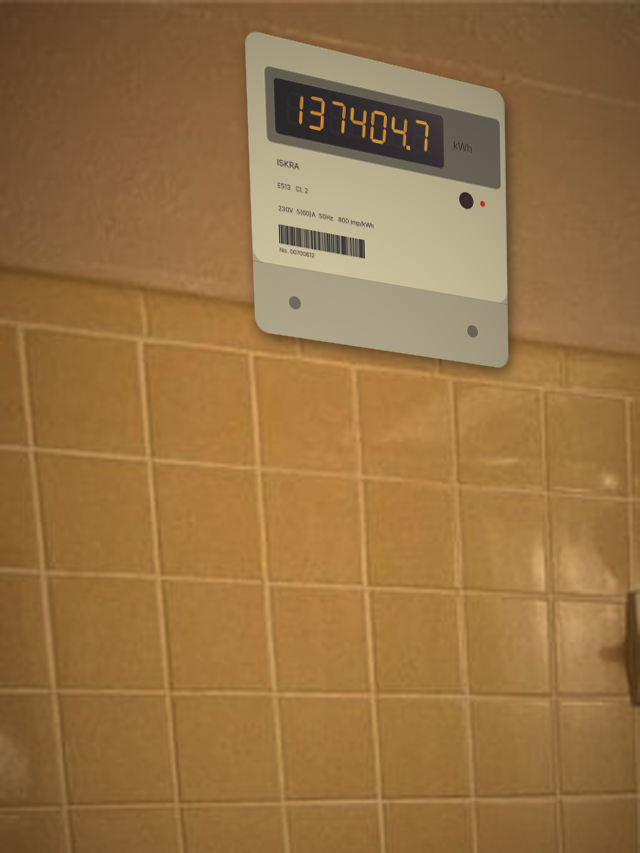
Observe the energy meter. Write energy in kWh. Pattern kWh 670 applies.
kWh 137404.7
